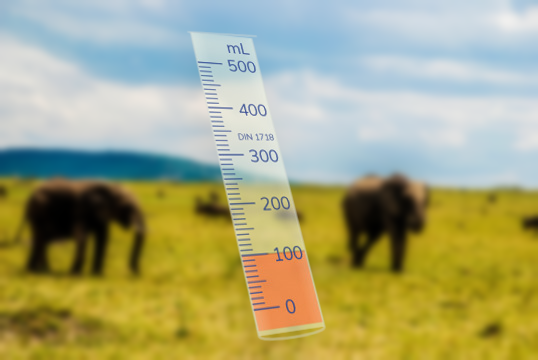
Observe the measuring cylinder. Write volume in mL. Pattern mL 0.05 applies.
mL 100
